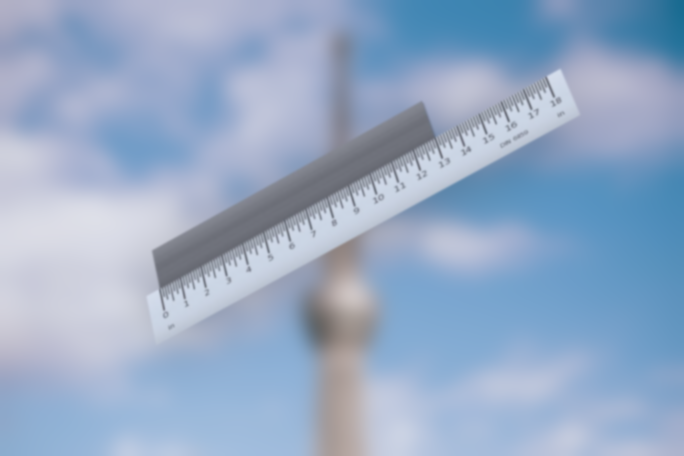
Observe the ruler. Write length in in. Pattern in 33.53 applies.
in 13
